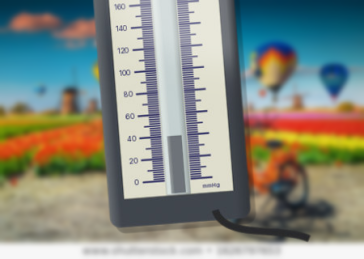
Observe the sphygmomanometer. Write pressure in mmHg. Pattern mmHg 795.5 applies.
mmHg 40
